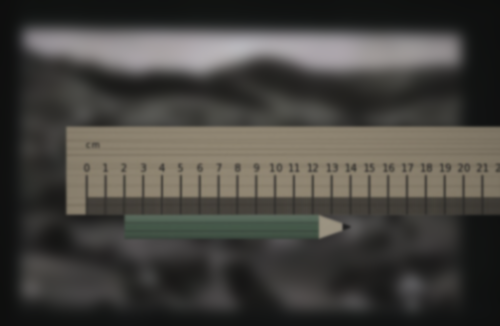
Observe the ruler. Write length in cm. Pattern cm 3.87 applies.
cm 12
